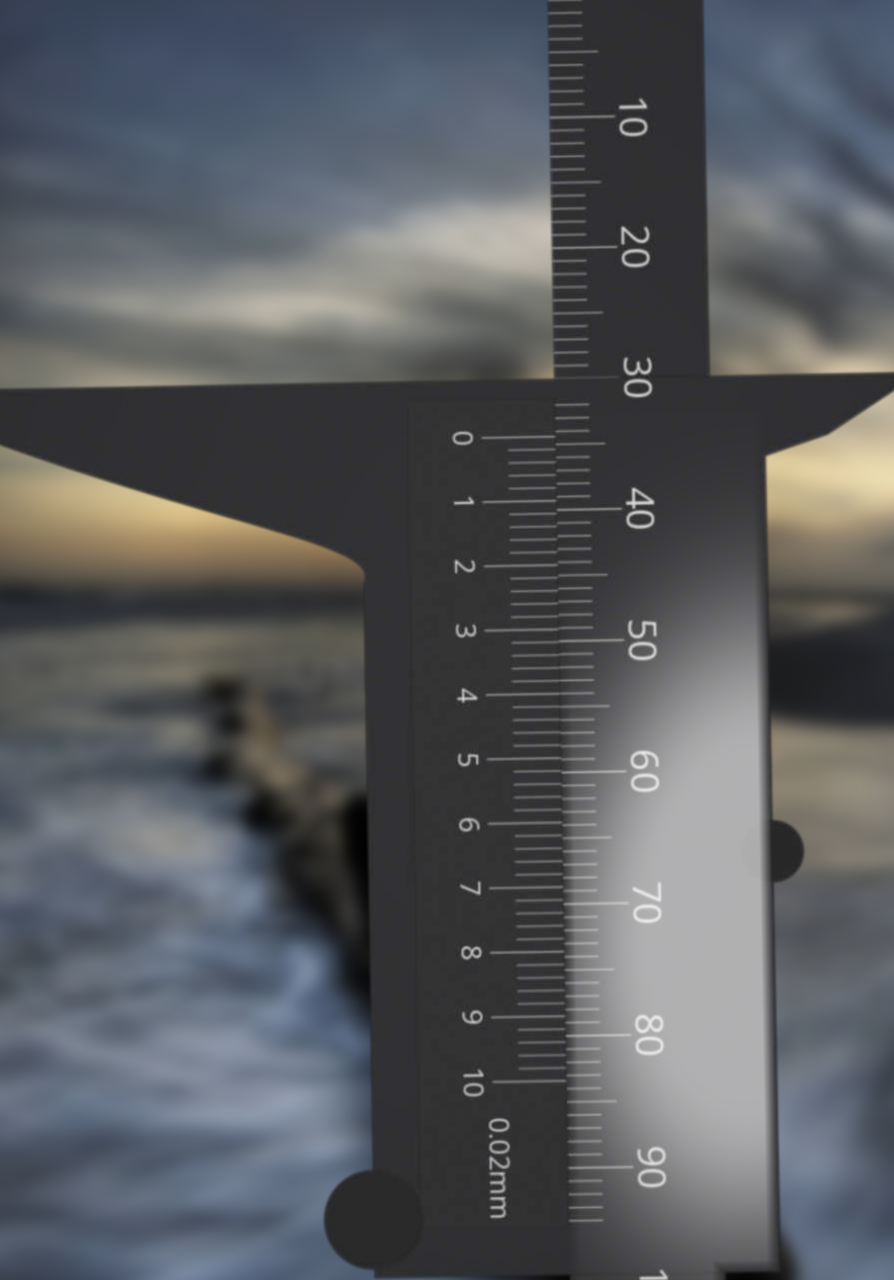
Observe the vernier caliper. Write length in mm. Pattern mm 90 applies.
mm 34.4
